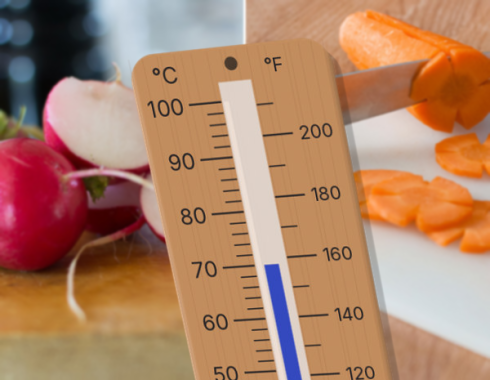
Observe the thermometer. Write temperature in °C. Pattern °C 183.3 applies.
°C 70
